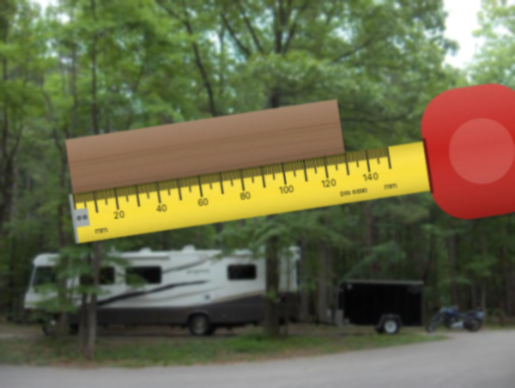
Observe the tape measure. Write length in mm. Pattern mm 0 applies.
mm 130
